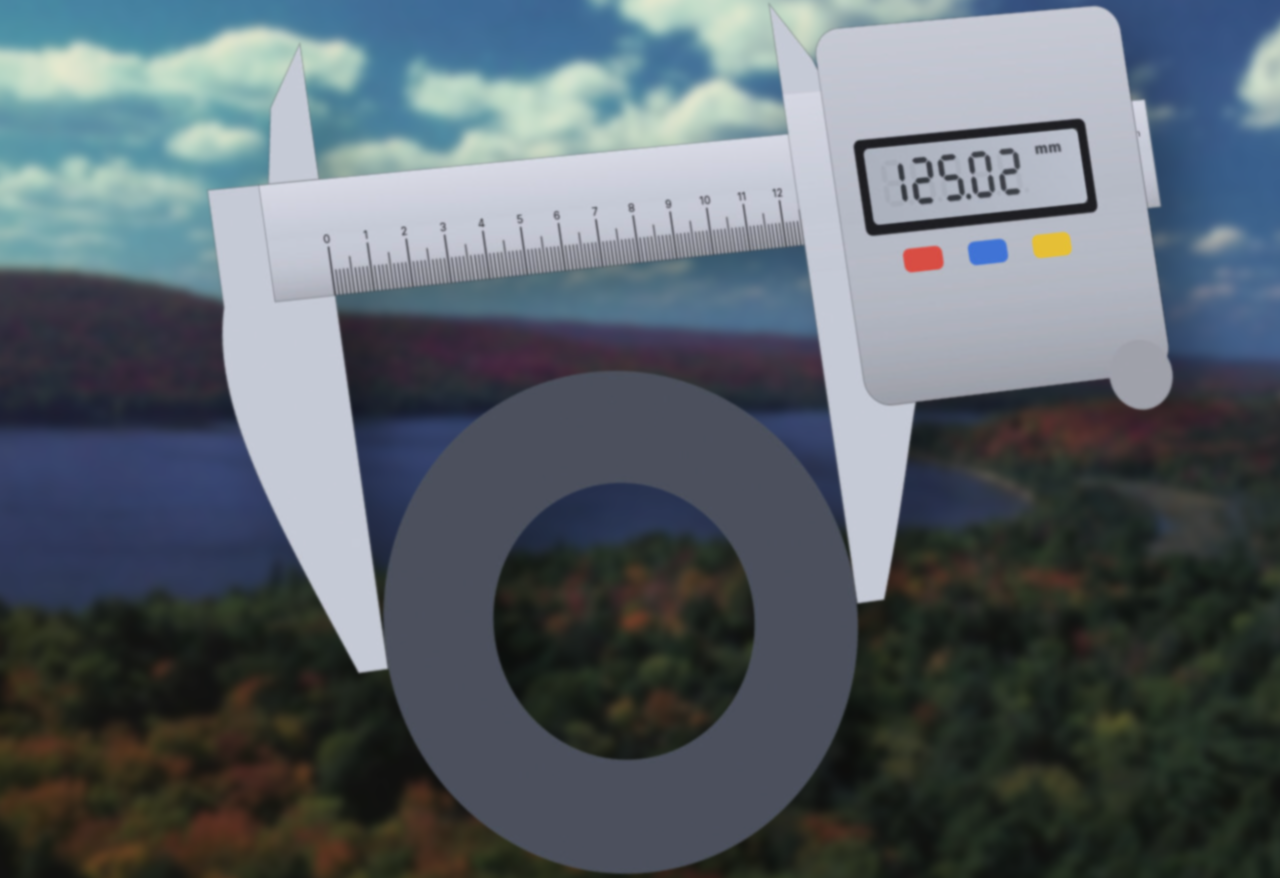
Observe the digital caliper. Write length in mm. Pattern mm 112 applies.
mm 125.02
